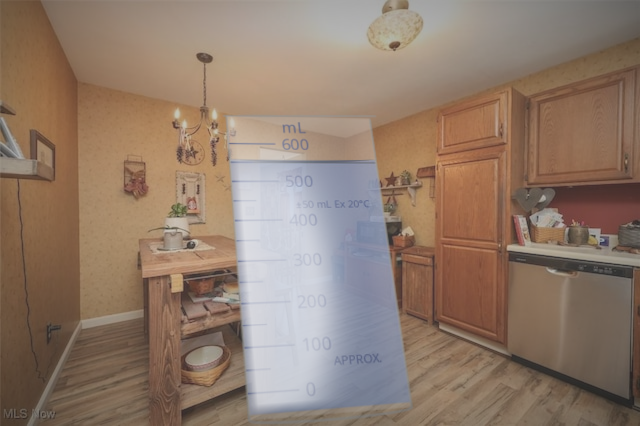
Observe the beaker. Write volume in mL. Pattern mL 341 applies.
mL 550
